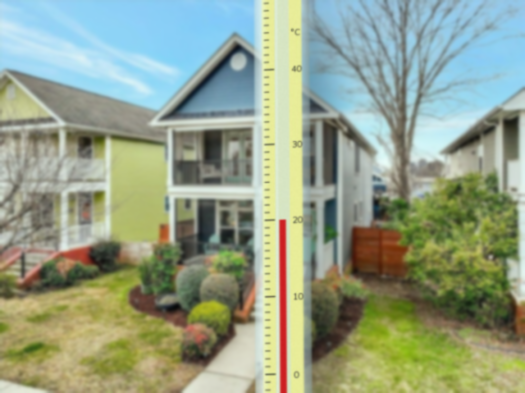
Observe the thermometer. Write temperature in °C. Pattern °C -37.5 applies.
°C 20
